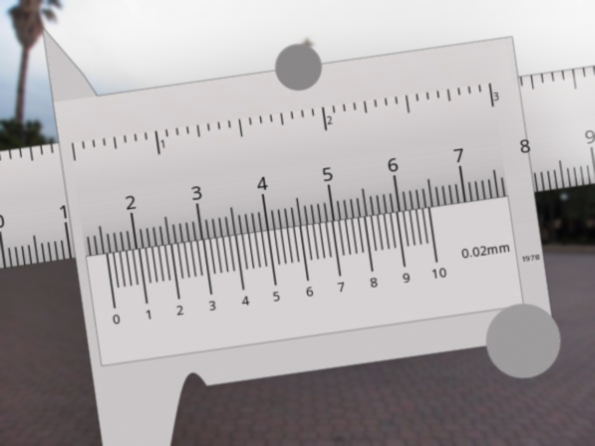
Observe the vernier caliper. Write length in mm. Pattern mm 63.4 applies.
mm 15.5
